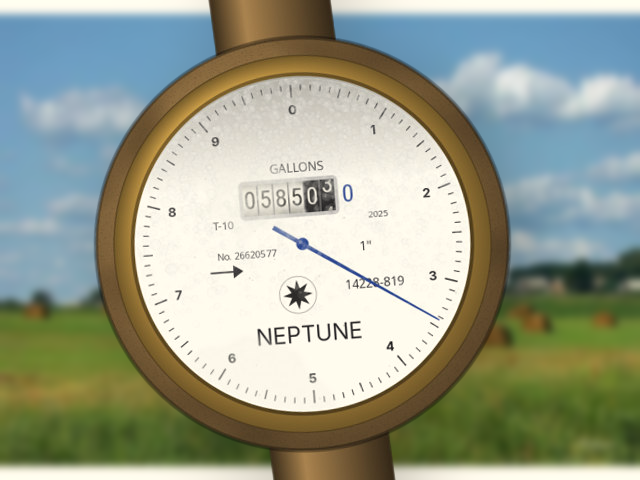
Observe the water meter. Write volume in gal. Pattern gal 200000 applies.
gal 585033.4
